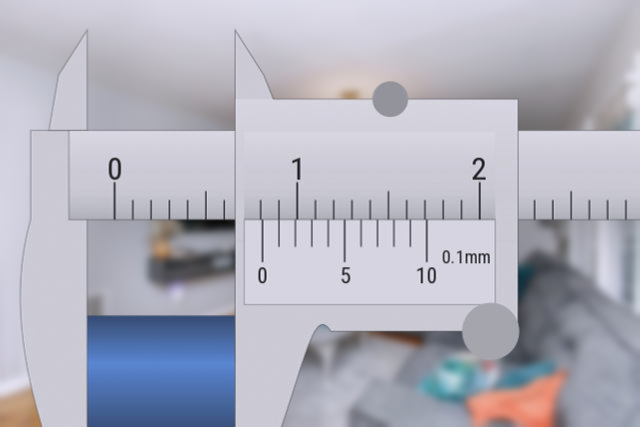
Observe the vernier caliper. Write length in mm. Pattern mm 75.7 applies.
mm 8.1
